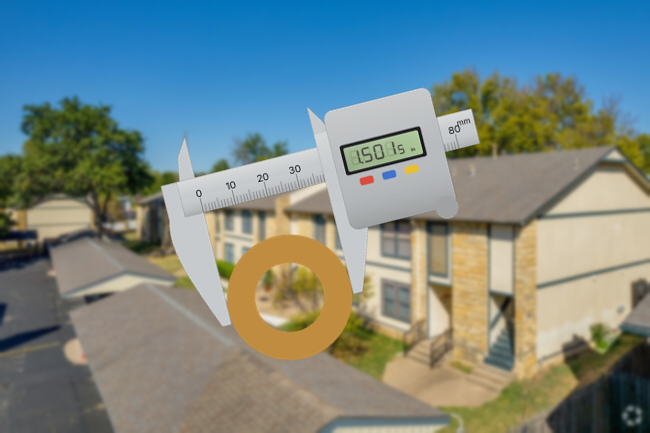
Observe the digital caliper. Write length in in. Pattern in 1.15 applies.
in 1.5015
